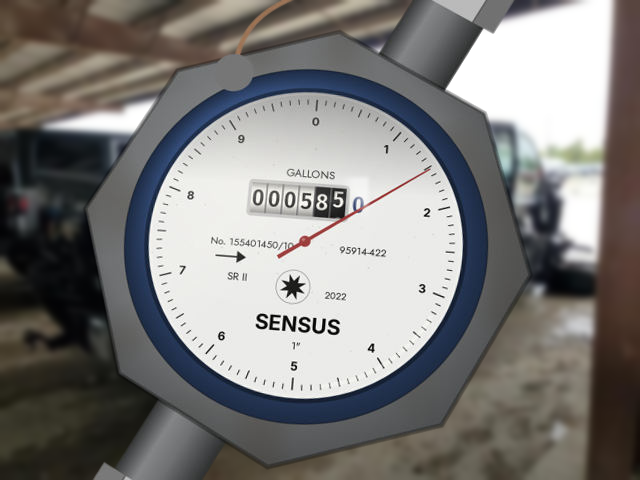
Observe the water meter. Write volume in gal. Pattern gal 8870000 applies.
gal 5851.5
